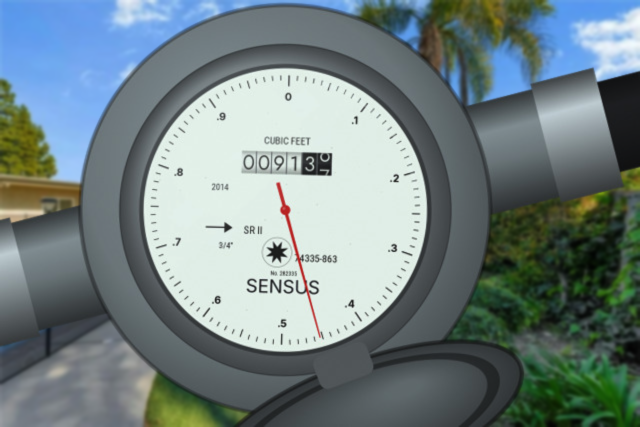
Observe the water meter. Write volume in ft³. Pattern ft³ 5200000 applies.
ft³ 9136.45
